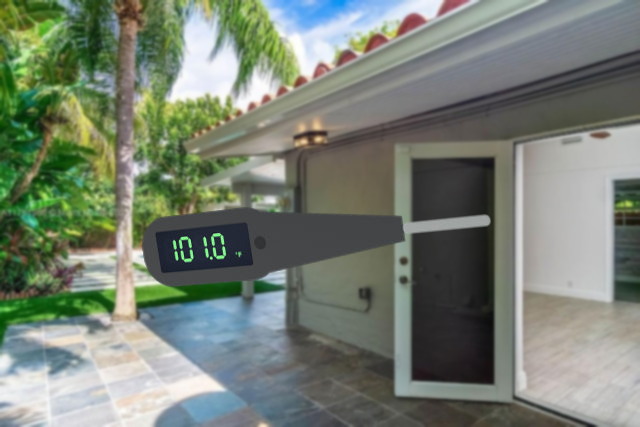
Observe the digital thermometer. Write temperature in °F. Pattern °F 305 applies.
°F 101.0
